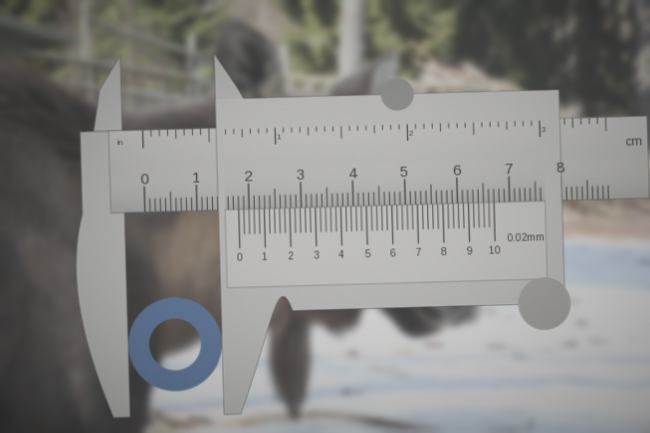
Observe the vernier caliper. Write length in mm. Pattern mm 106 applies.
mm 18.0
